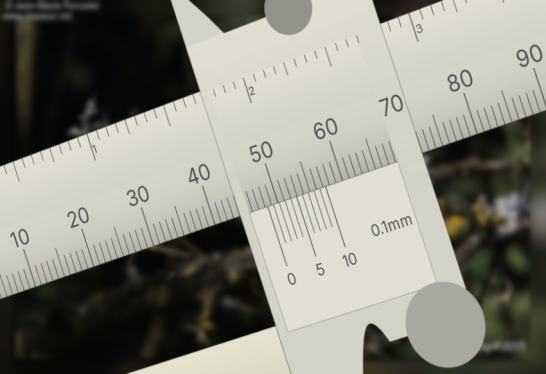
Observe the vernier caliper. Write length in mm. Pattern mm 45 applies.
mm 48.4
